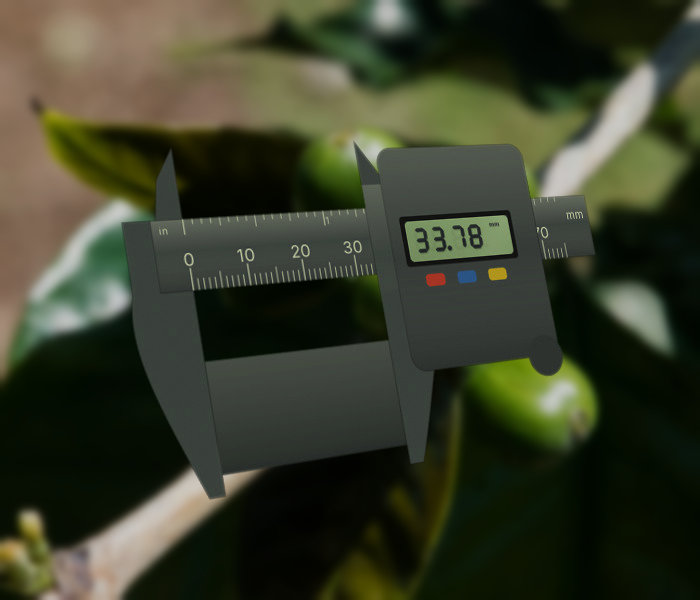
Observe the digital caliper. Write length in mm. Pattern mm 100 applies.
mm 33.78
